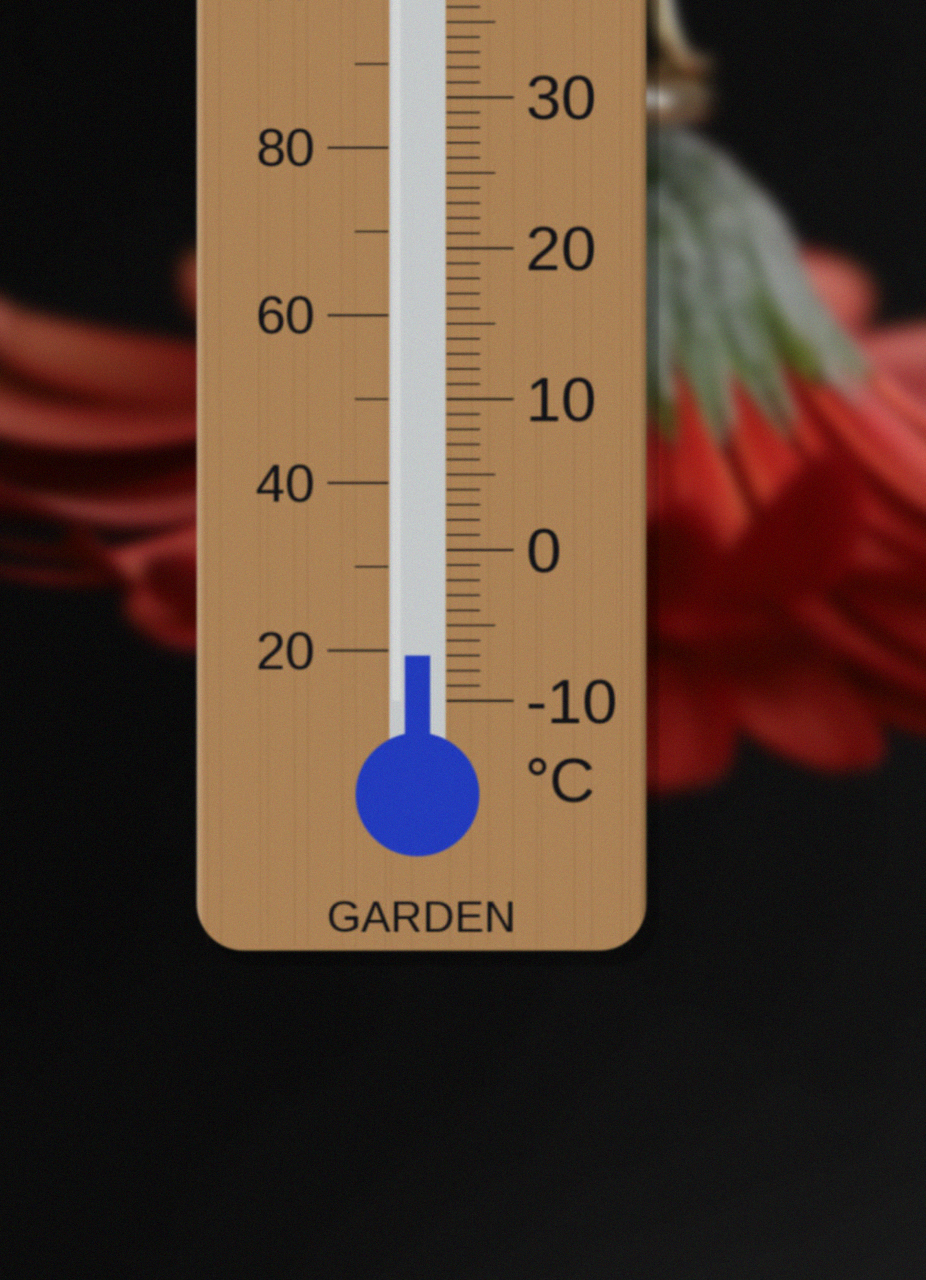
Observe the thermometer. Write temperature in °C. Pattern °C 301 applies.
°C -7
